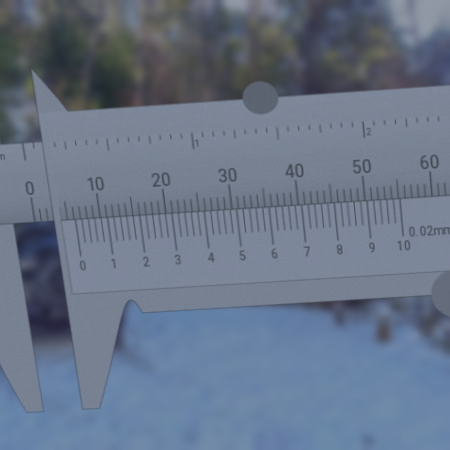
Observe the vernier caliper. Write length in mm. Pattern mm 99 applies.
mm 6.2
